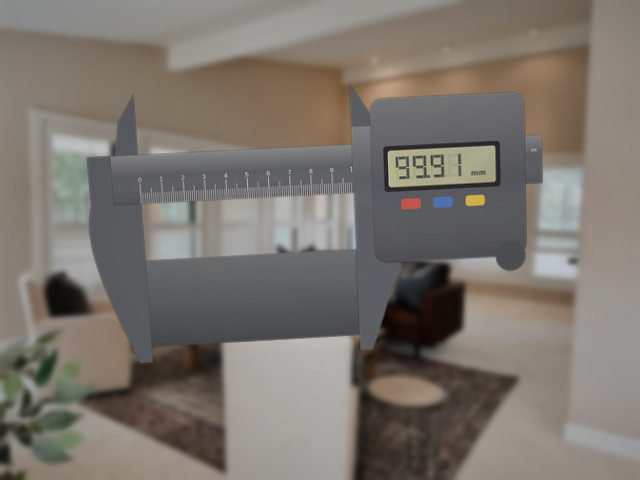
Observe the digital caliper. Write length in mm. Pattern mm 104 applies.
mm 99.91
